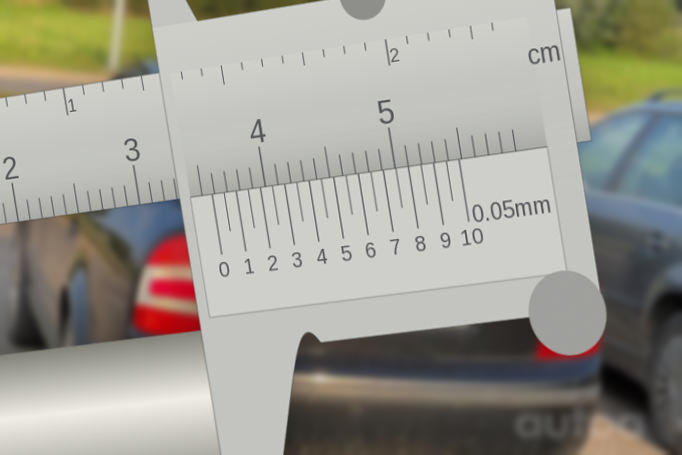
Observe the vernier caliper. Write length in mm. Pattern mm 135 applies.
mm 35.8
